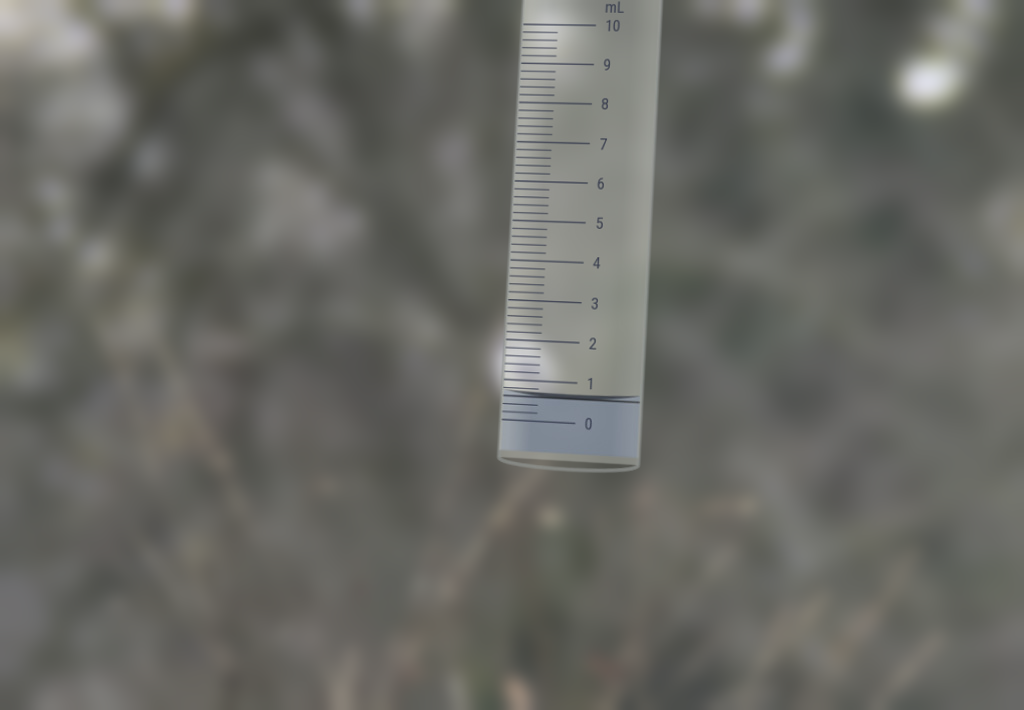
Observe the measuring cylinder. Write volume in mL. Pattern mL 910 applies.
mL 0.6
